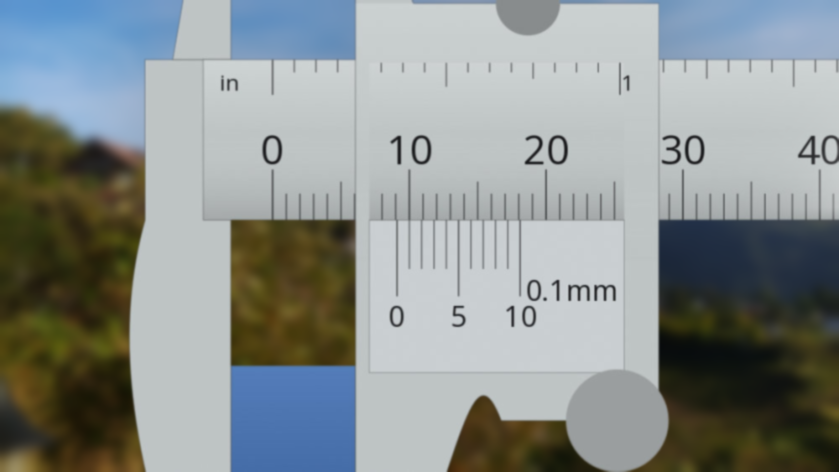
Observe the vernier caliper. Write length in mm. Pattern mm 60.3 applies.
mm 9.1
